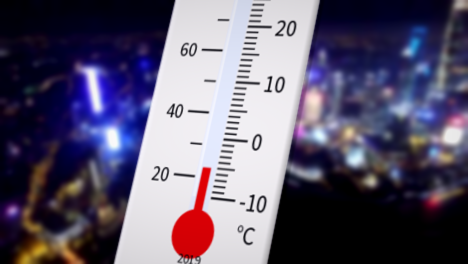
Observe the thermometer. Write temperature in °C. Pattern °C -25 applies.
°C -5
